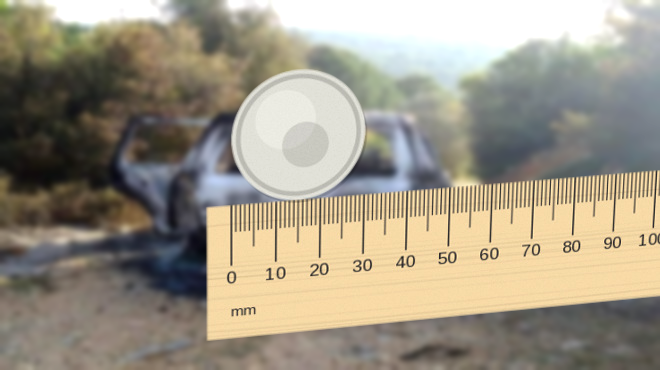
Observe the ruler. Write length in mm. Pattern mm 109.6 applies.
mm 30
